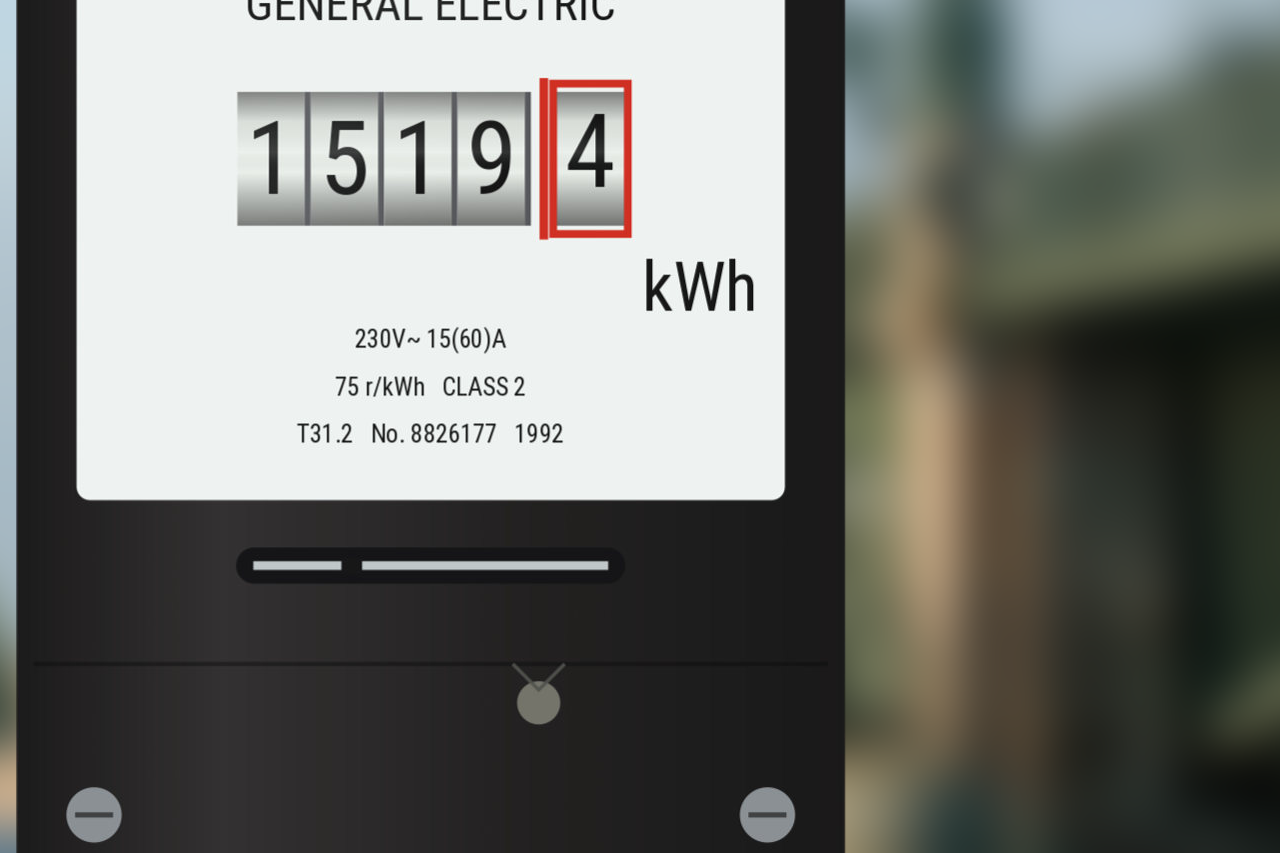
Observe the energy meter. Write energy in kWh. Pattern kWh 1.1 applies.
kWh 1519.4
